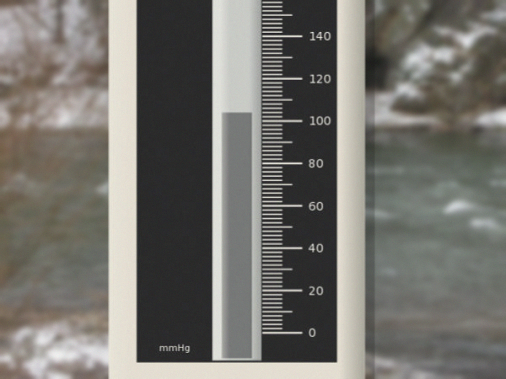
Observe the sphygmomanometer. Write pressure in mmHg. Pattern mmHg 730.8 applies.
mmHg 104
